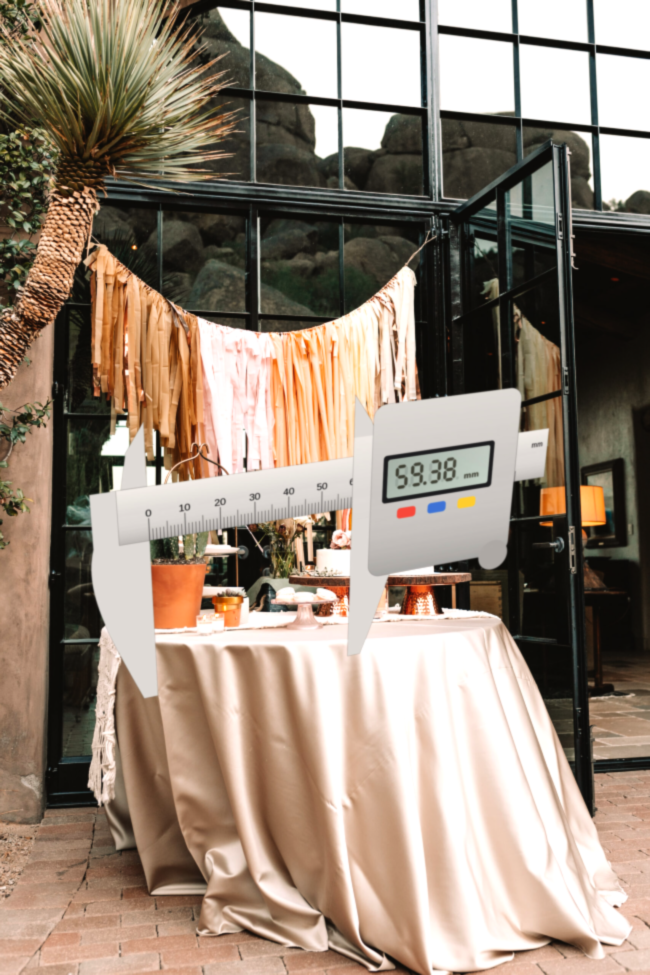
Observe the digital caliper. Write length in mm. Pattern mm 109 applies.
mm 59.38
